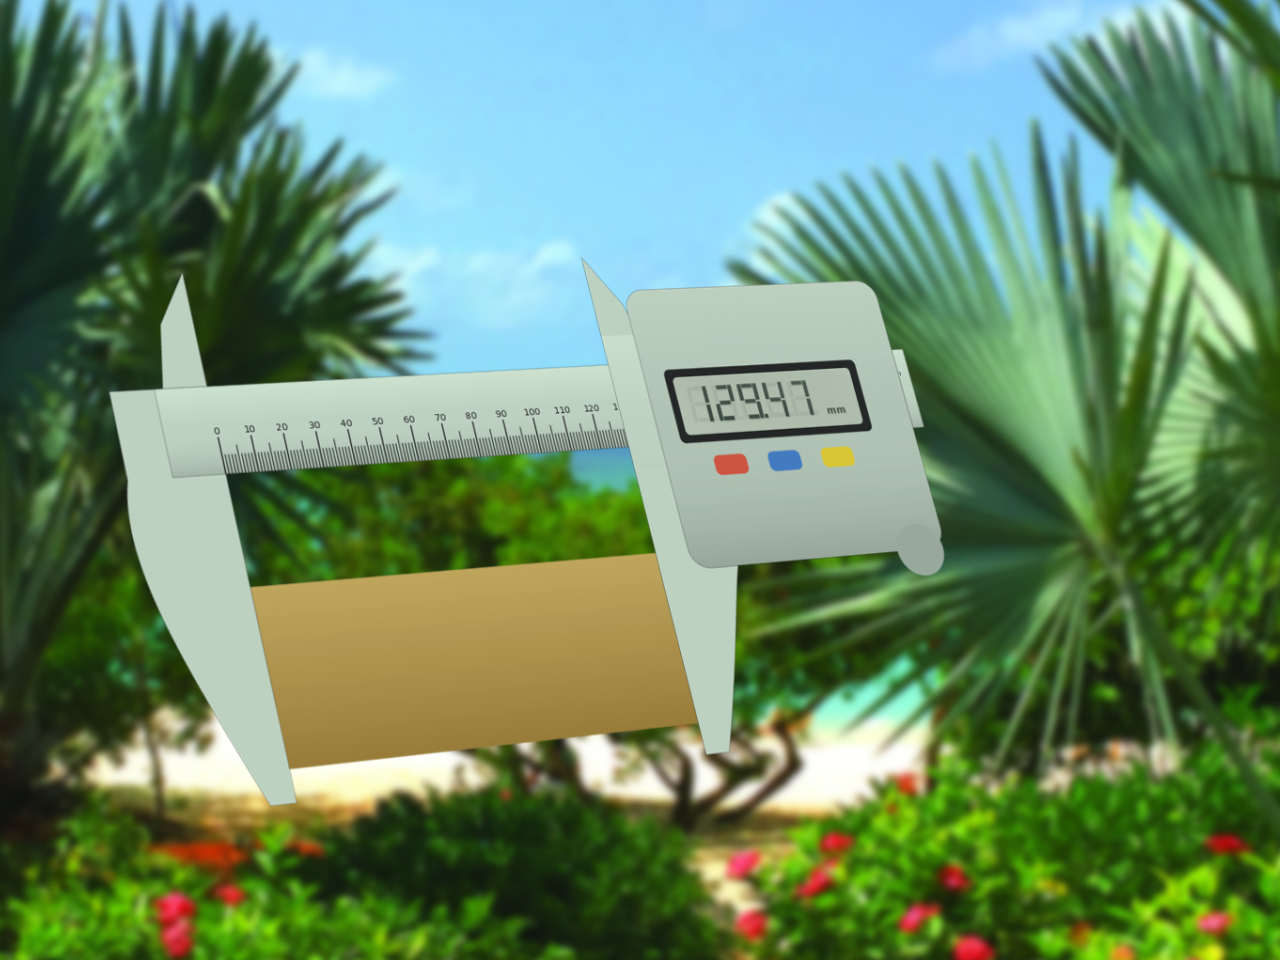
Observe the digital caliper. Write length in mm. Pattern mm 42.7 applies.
mm 129.47
